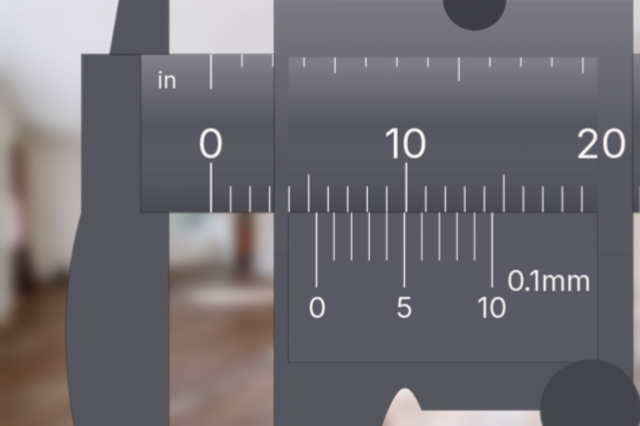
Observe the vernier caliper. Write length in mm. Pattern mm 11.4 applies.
mm 5.4
